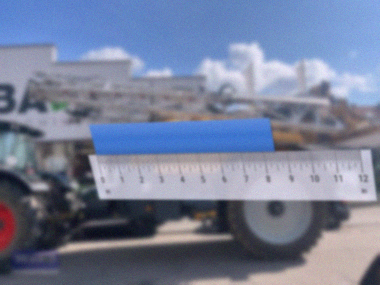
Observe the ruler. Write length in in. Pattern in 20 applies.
in 8.5
